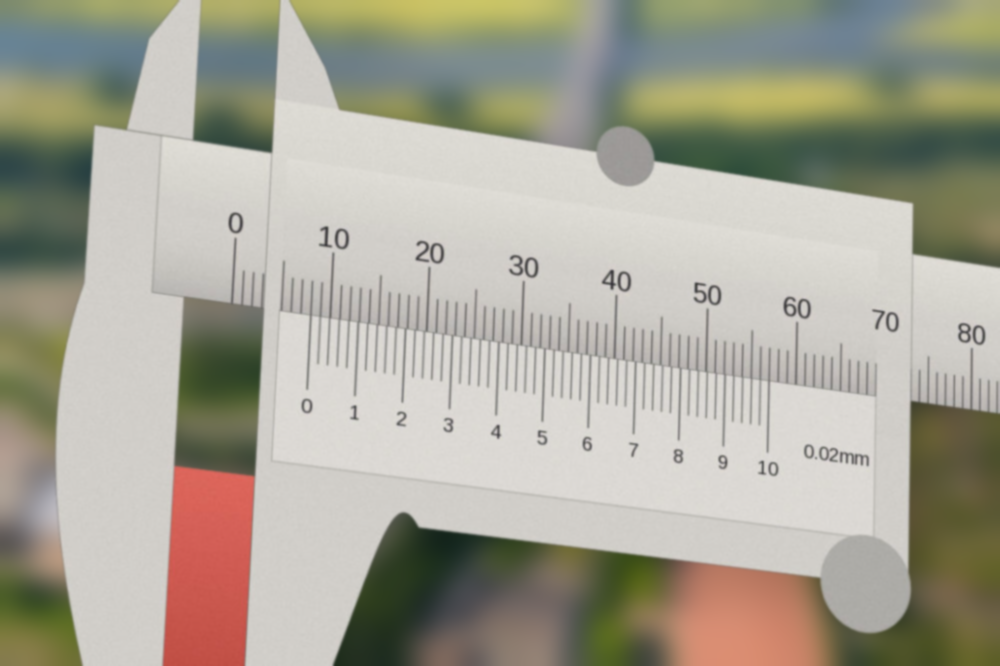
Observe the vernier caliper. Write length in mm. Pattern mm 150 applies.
mm 8.0
